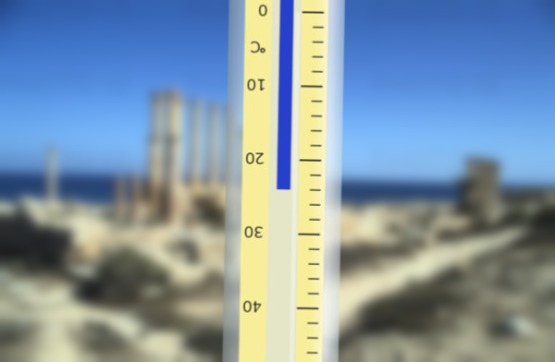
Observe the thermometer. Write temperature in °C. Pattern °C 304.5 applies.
°C 24
